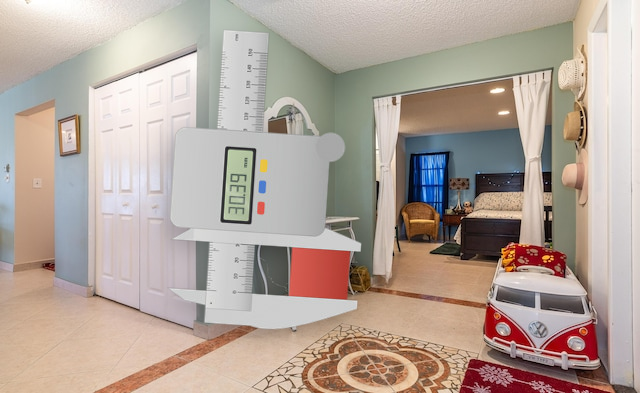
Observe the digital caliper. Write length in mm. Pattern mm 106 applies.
mm 30.39
